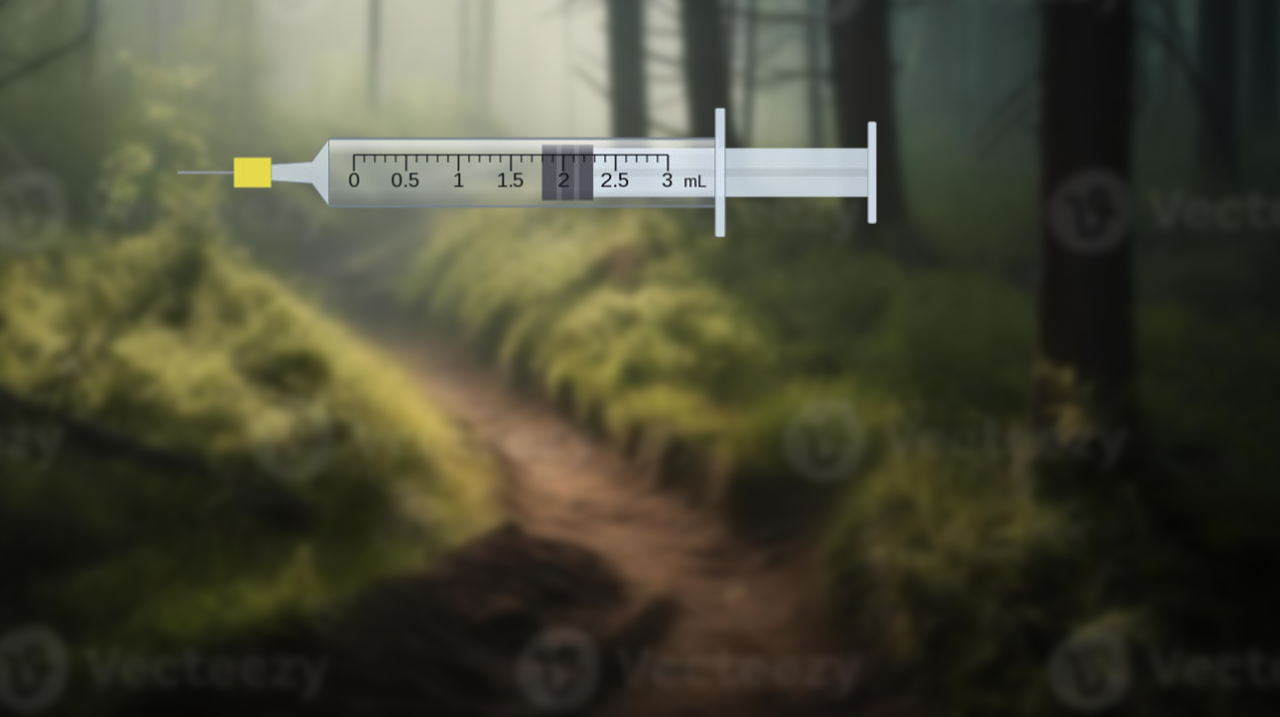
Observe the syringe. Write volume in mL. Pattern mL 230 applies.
mL 1.8
